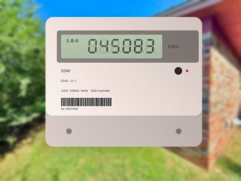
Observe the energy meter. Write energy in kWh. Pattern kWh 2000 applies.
kWh 45083
